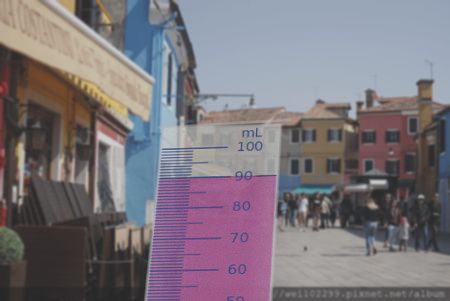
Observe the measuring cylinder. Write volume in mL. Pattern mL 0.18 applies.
mL 90
